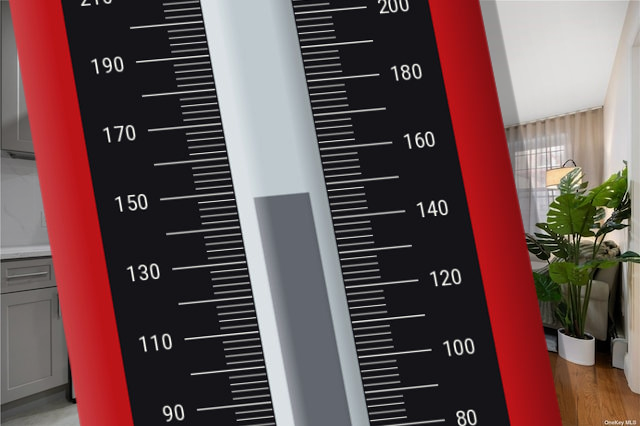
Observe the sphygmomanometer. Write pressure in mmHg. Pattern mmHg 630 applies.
mmHg 148
